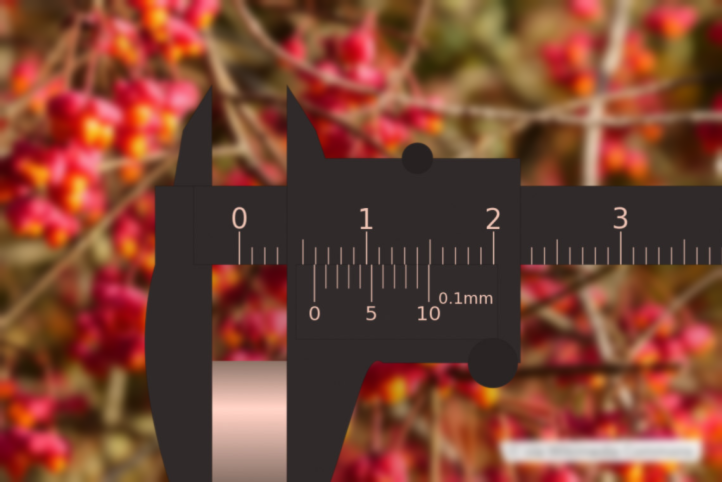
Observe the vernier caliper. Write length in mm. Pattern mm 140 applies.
mm 5.9
